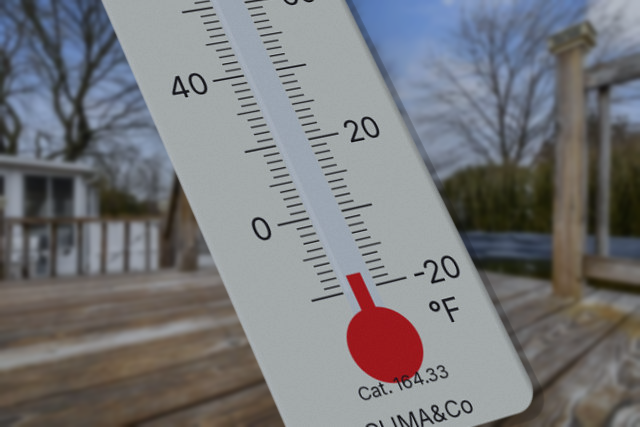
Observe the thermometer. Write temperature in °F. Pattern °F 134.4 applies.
°F -16
